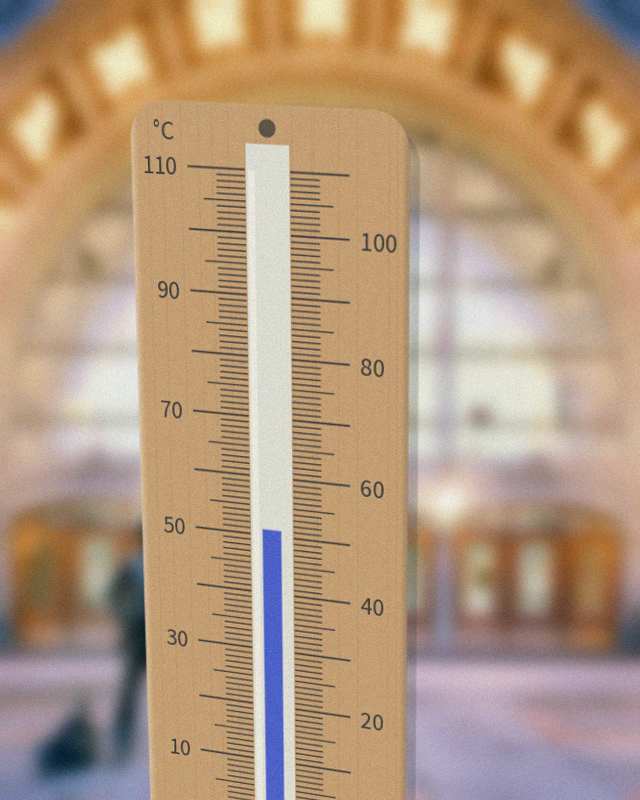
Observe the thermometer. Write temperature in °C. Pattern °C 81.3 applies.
°C 51
